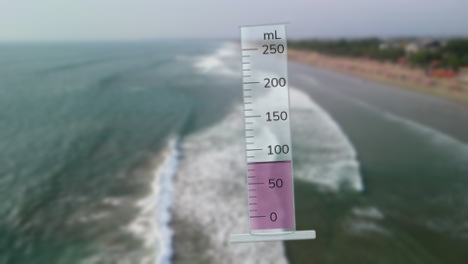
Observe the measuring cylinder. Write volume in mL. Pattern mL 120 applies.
mL 80
